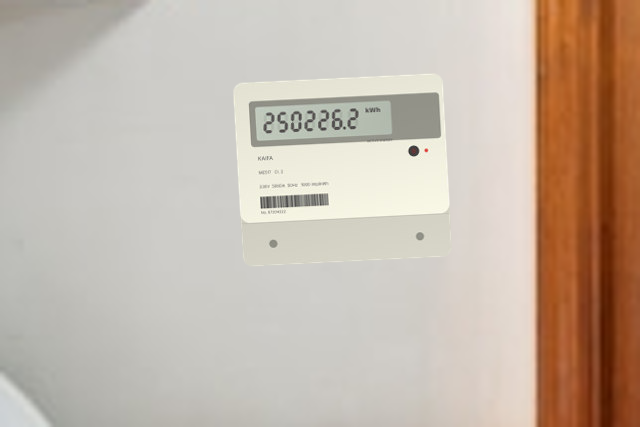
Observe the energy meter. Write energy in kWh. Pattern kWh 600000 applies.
kWh 250226.2
